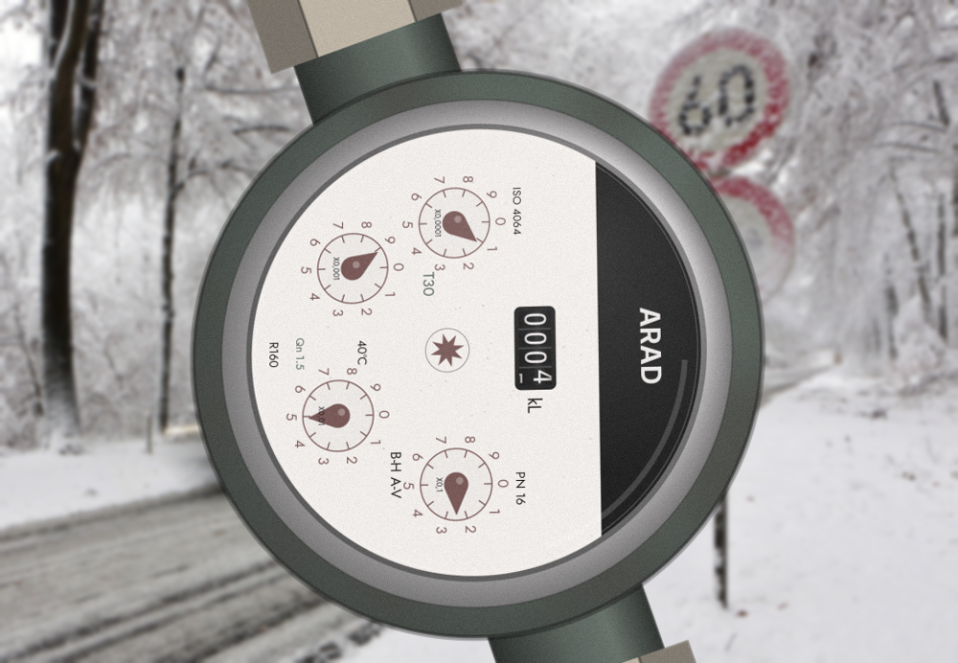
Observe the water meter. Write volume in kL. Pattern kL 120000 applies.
kL 4.2491
